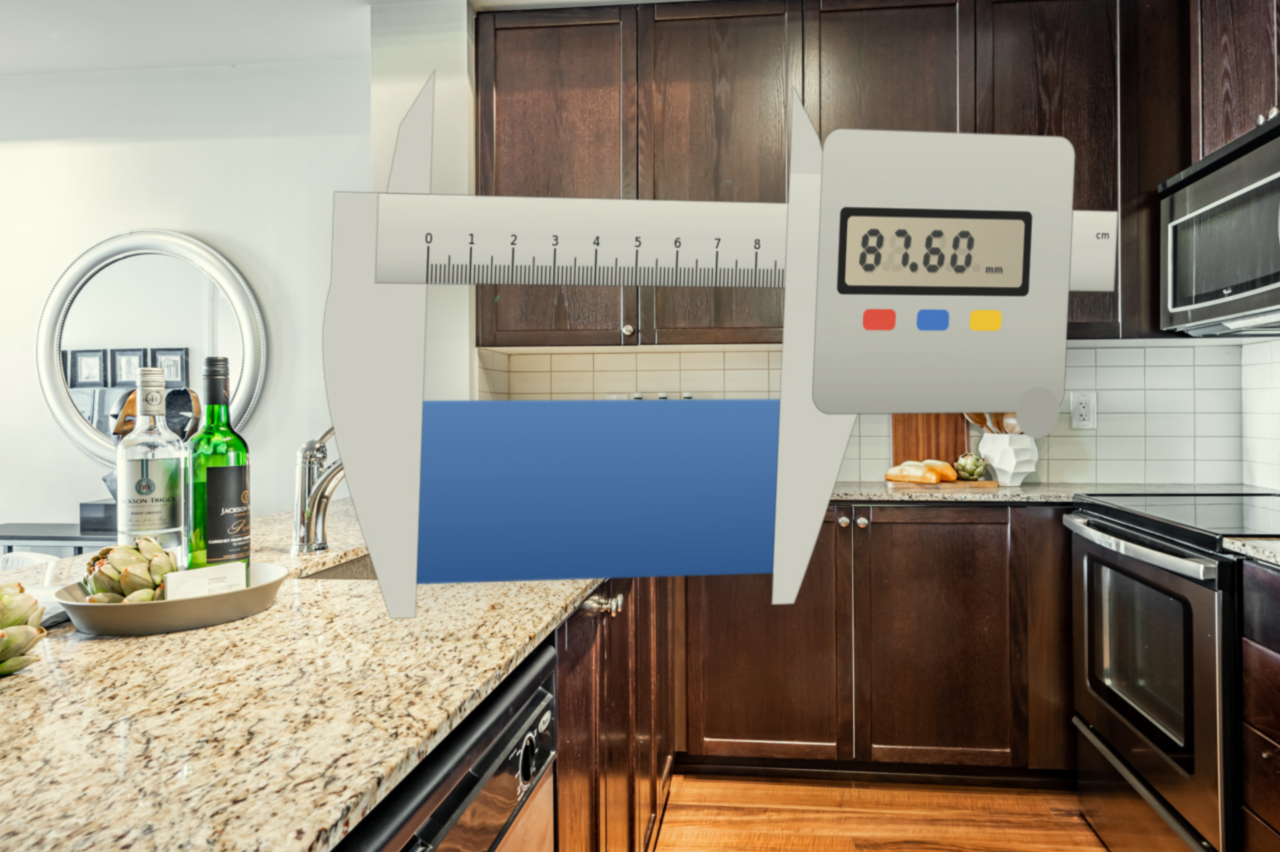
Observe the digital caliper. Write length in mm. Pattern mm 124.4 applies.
mm 87.60
